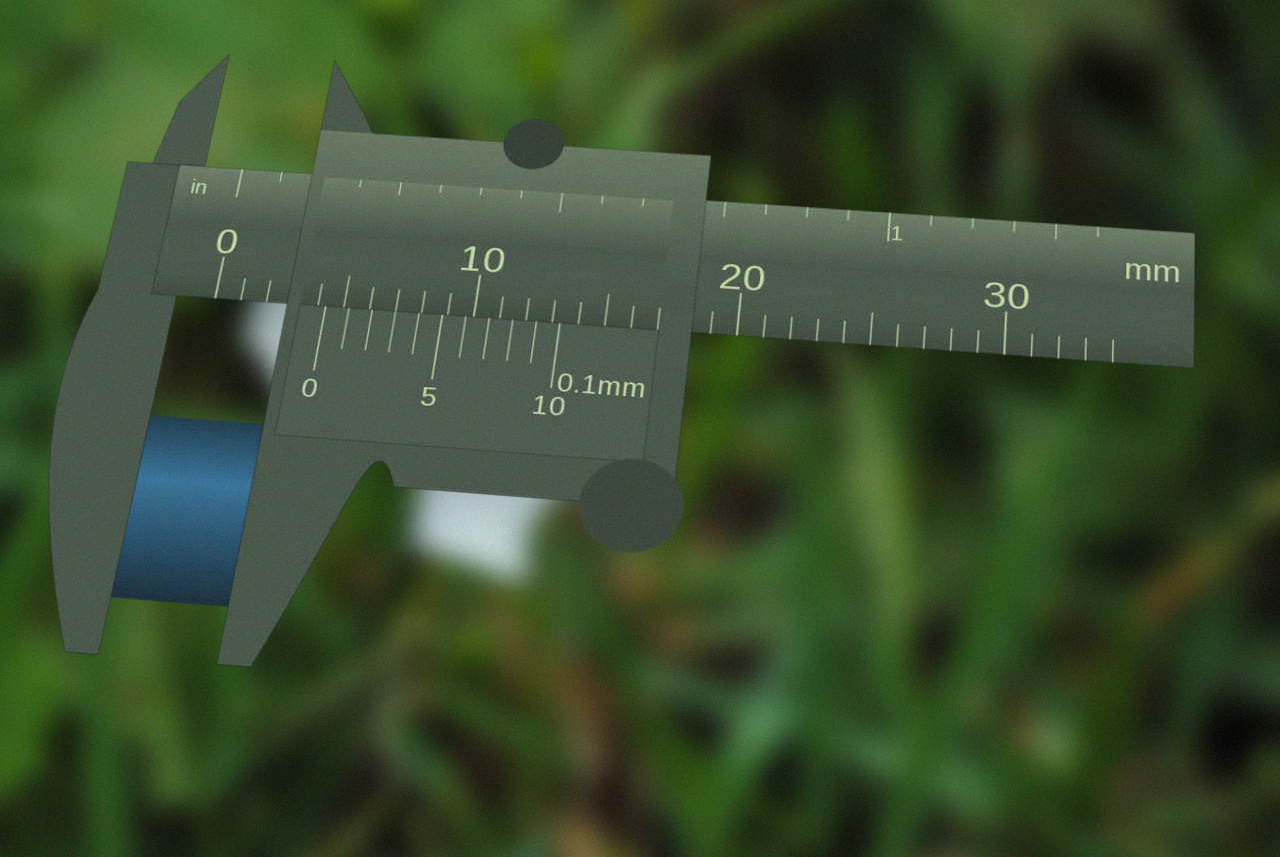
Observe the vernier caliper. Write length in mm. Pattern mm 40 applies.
mm 4.3
